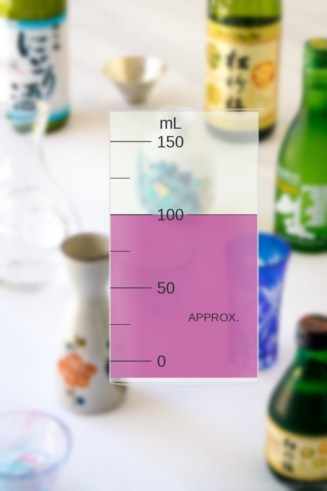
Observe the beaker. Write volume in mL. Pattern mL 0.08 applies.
mL 100
